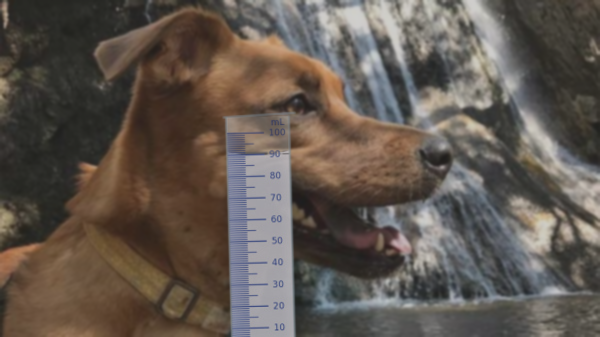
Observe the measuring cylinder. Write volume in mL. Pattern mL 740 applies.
mL 90
